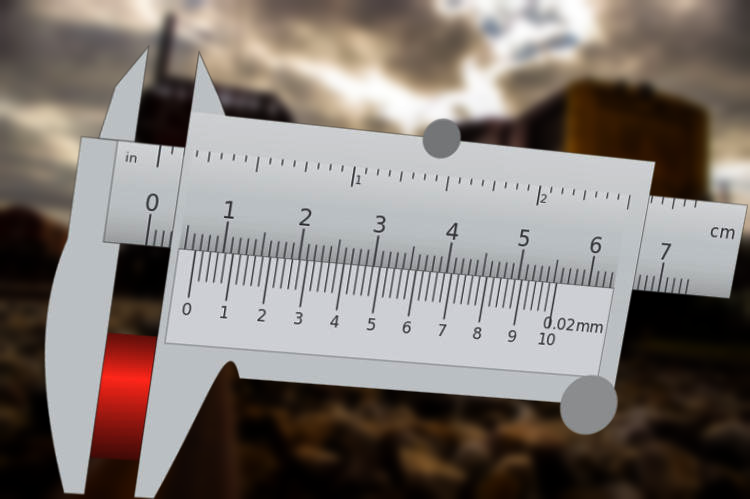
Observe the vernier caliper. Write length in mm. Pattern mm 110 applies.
mm 6.4
